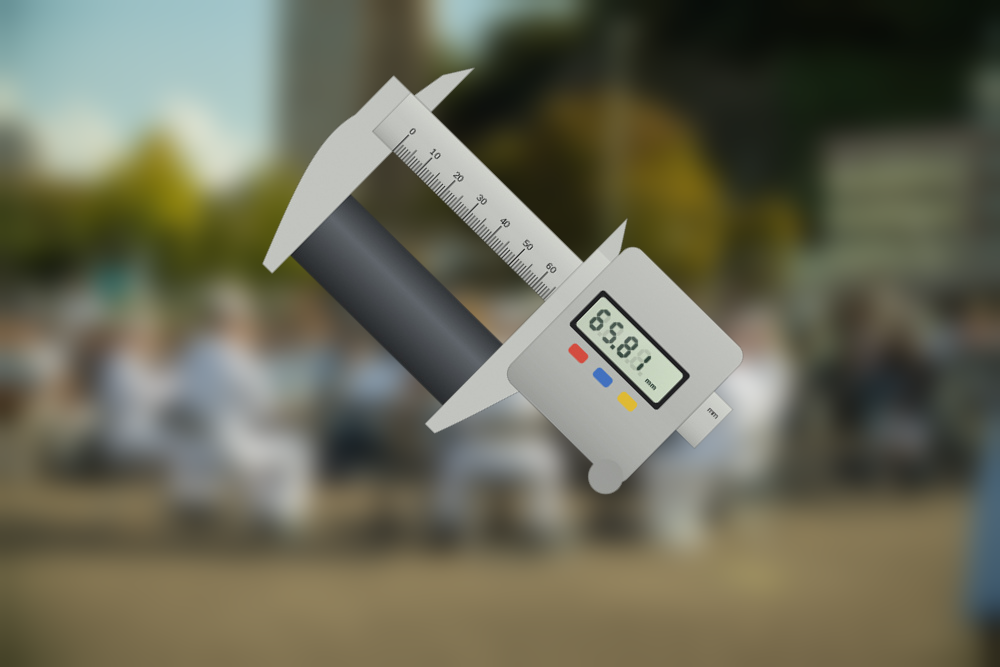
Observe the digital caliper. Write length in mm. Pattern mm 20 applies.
mm 65.81
